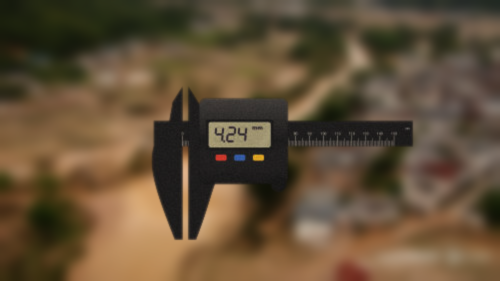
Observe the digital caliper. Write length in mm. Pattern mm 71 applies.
mm 4.24
